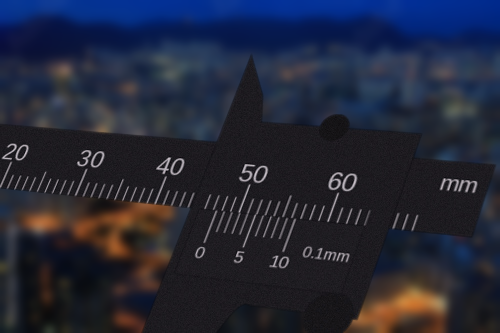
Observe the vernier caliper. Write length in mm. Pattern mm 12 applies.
mm 47.4
